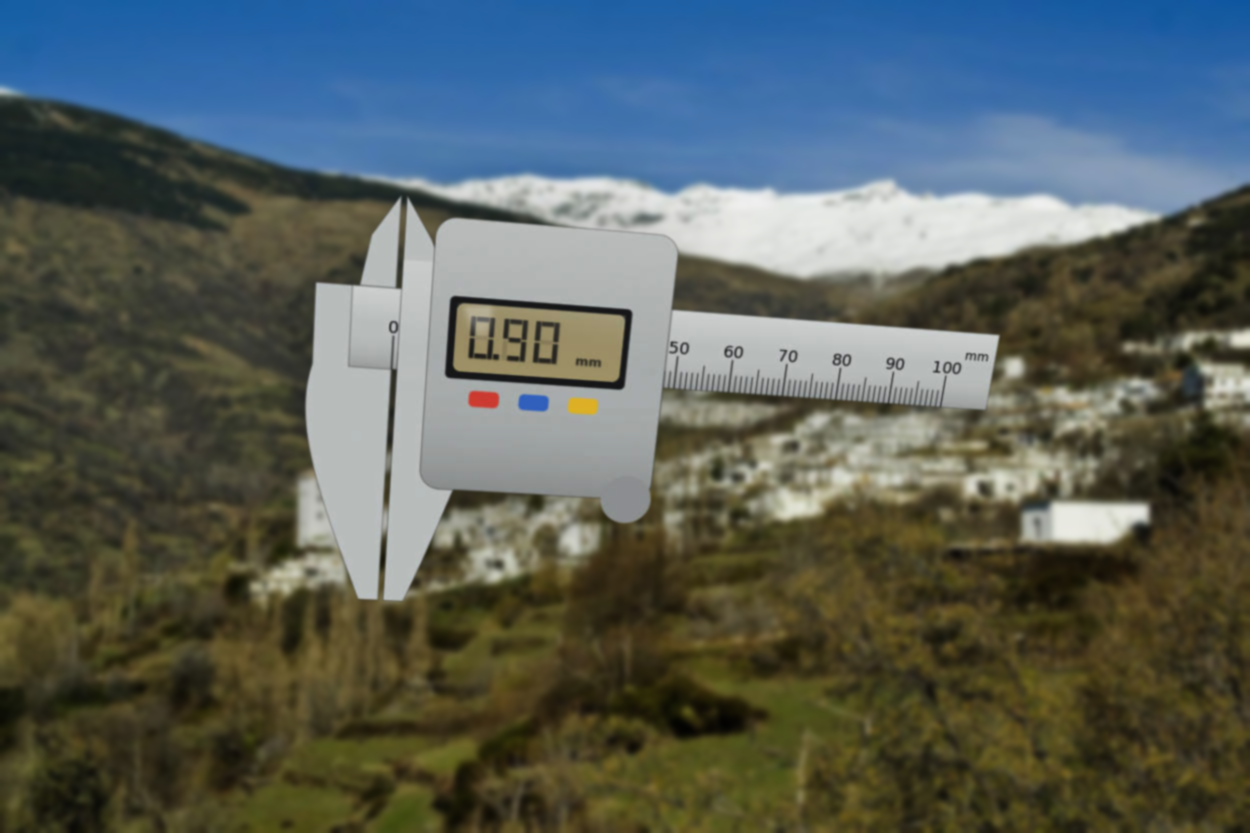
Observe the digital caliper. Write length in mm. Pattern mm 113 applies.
mm 0.90
